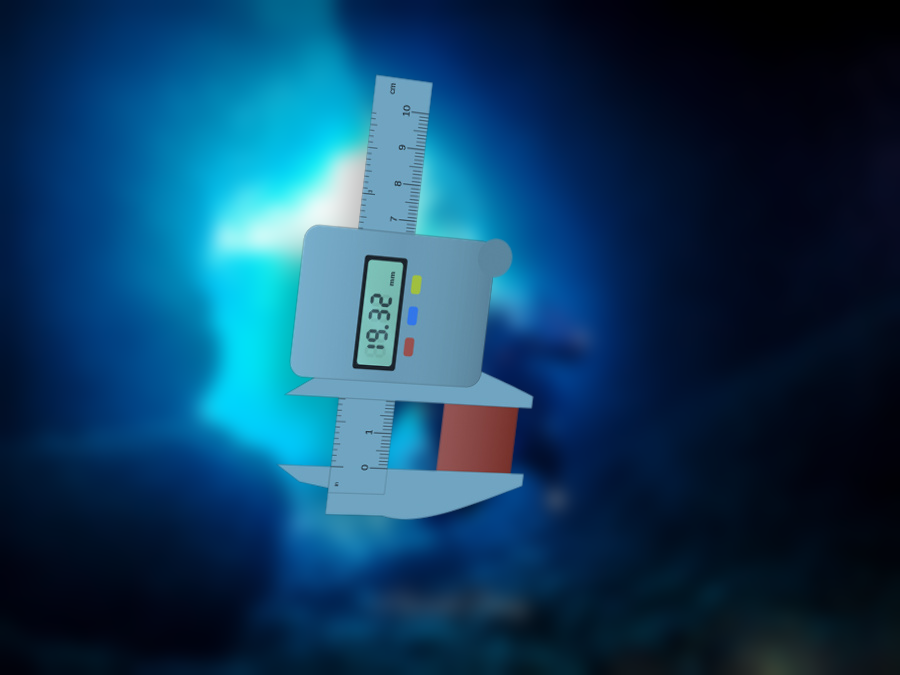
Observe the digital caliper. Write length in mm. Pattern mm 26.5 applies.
mm 19.32
